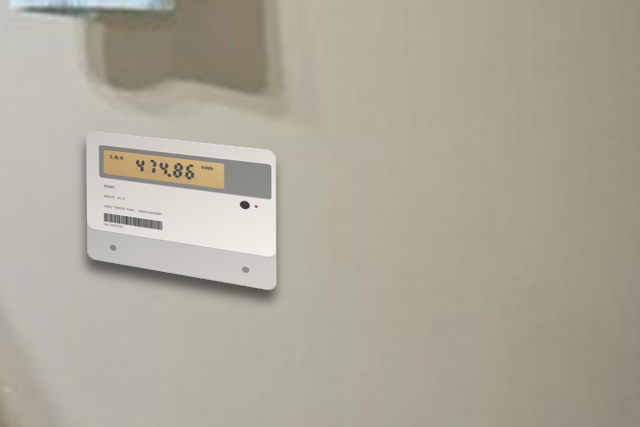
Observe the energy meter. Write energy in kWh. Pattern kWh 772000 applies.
kWh 474.86
